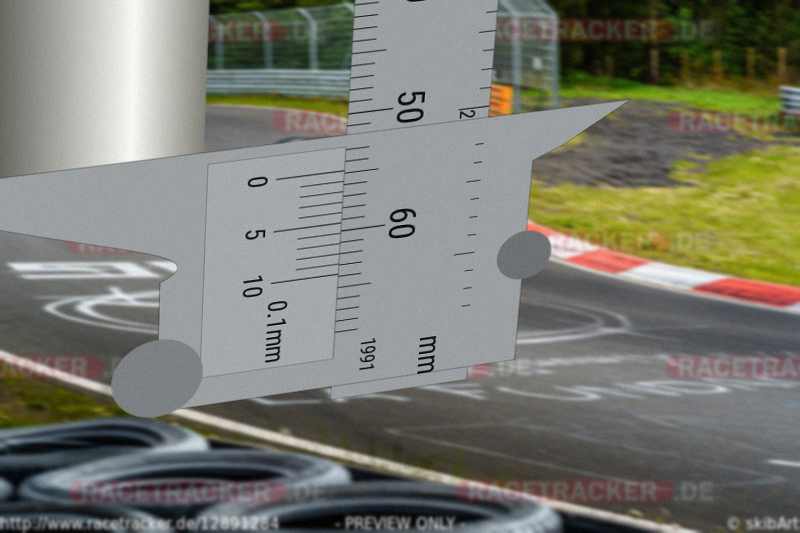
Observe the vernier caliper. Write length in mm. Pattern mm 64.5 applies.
mm 54.8
